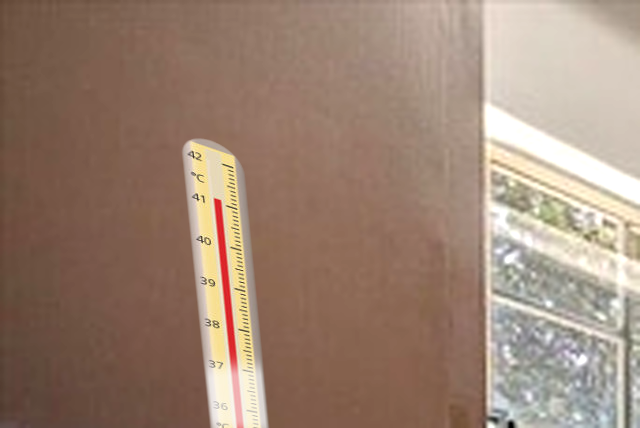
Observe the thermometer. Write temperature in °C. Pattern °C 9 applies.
°C 41.1
